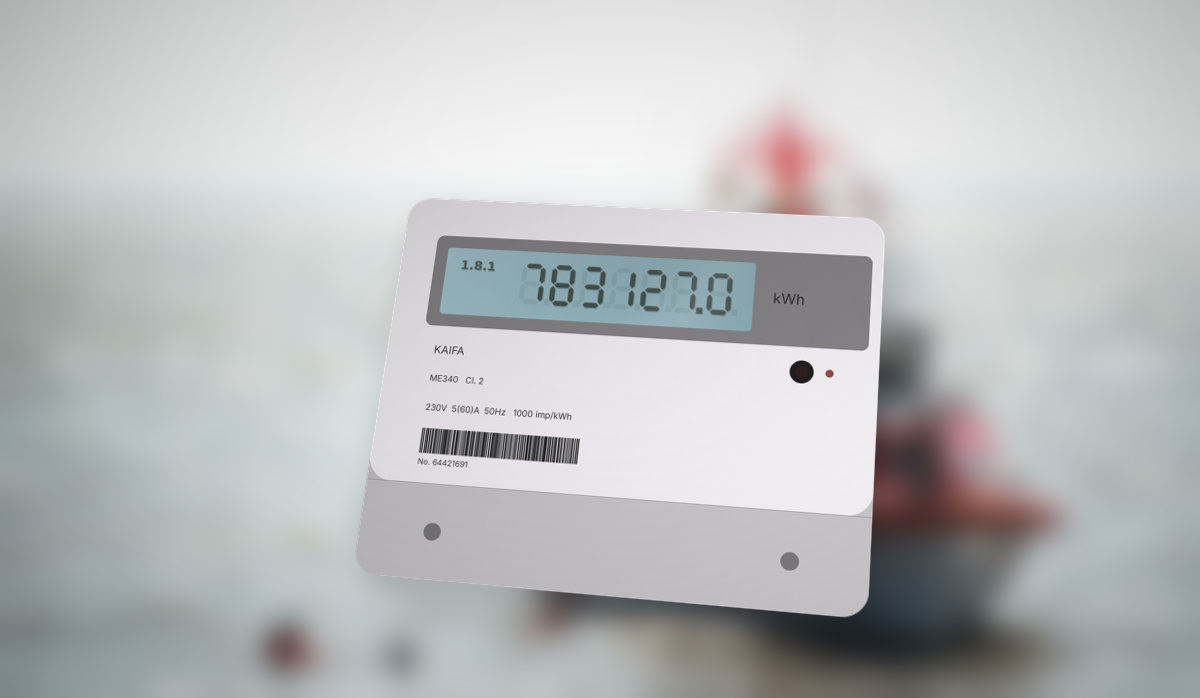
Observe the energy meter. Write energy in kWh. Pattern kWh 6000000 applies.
kWh 783127.0
